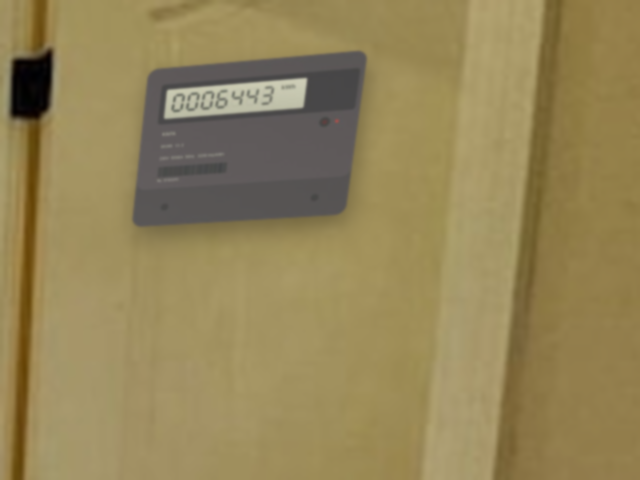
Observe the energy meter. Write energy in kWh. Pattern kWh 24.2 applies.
kWh 6443
